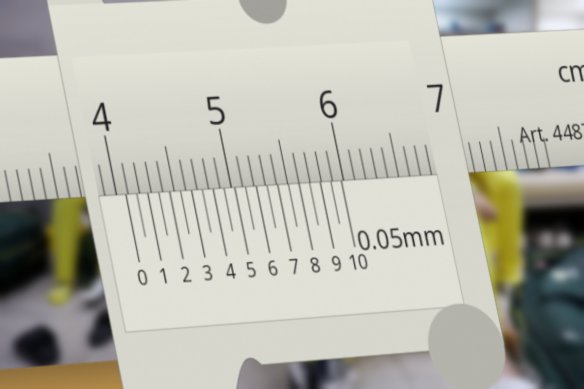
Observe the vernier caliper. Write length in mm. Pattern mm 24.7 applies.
mm 40.8
